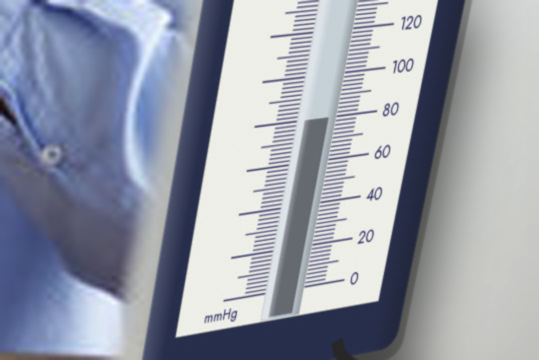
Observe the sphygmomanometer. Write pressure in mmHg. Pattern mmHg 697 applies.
mmHg 80
